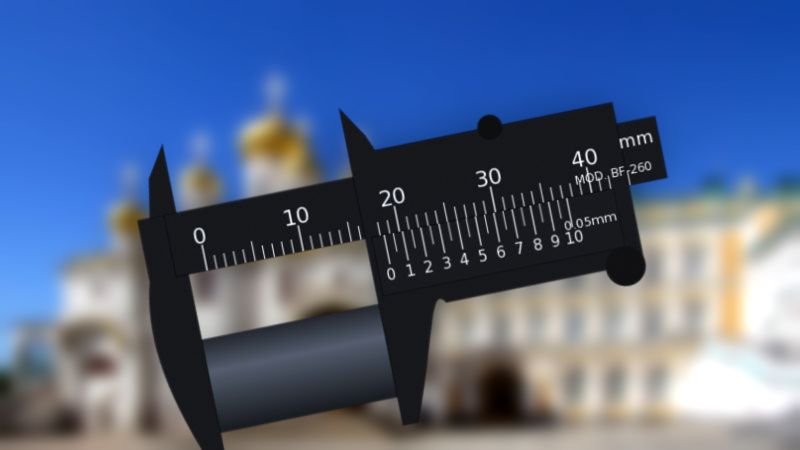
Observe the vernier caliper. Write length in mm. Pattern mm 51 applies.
mm 18.4
